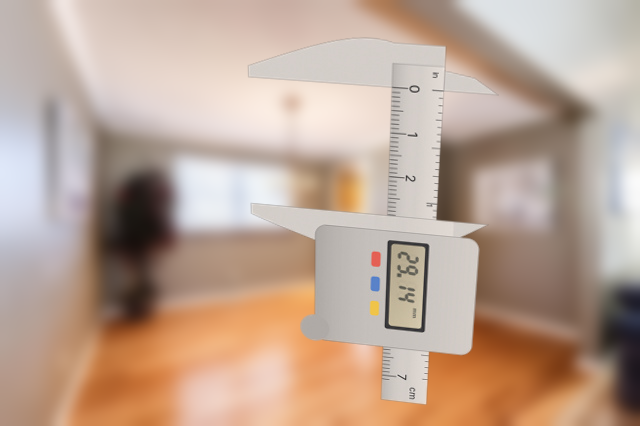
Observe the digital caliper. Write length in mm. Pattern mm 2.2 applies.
mm 29.14
